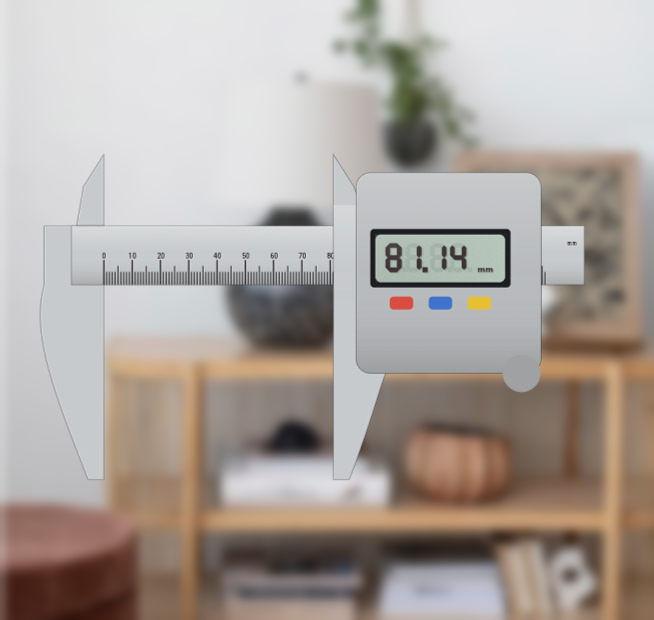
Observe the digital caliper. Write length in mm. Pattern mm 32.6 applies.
mm 81.14
